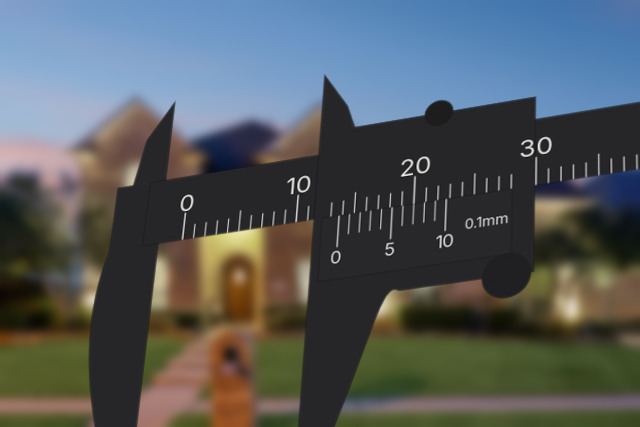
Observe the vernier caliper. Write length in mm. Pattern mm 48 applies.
mm 13.7
